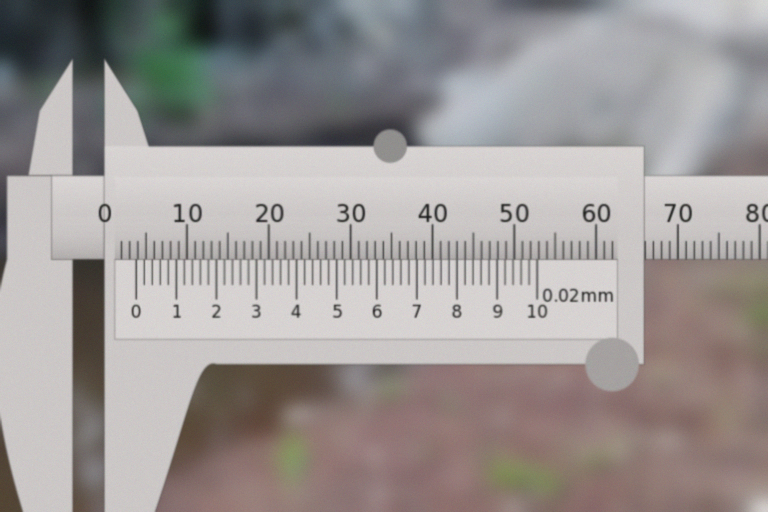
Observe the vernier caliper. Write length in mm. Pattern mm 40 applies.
mm 3.8
